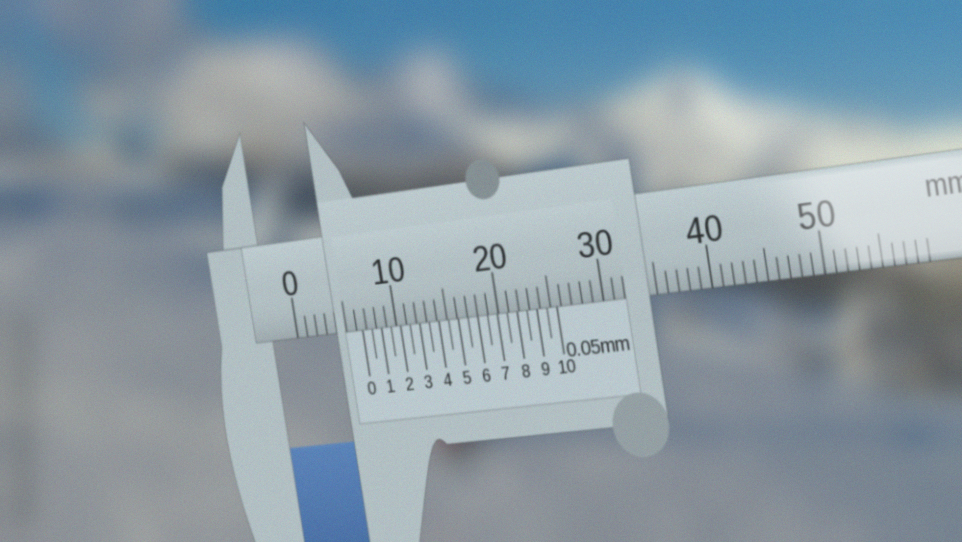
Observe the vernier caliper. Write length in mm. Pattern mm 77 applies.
mm 6.6
